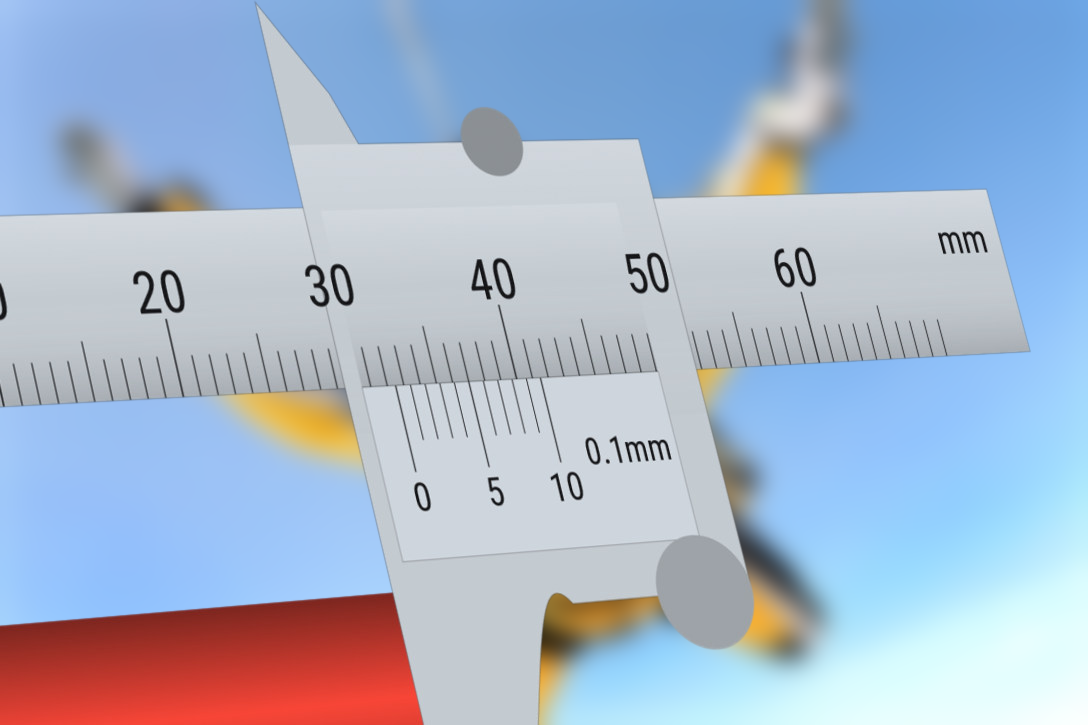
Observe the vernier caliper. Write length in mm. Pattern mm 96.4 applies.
mm 32.5
